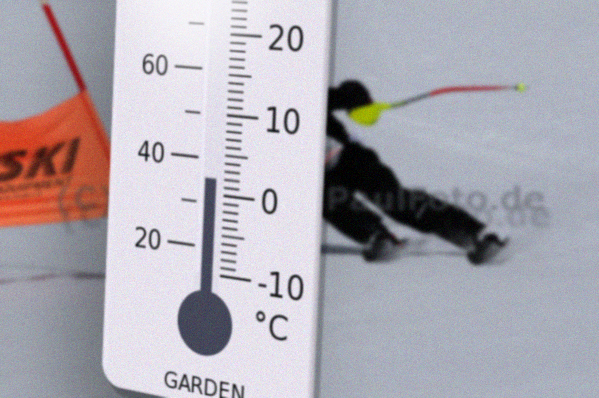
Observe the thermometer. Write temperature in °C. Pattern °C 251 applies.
°C 2
